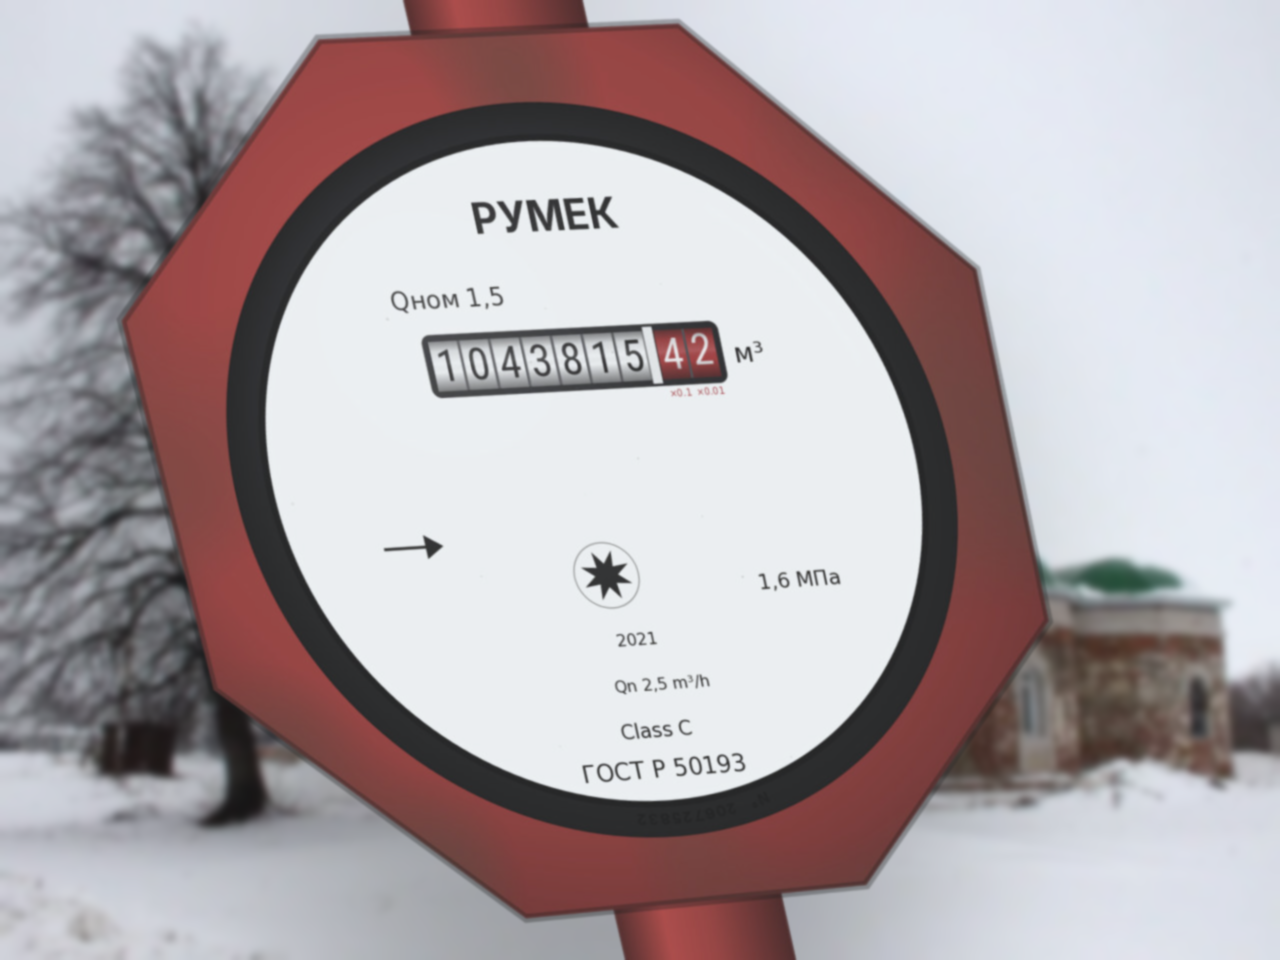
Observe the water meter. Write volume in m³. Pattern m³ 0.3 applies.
m³ 1043815.42
